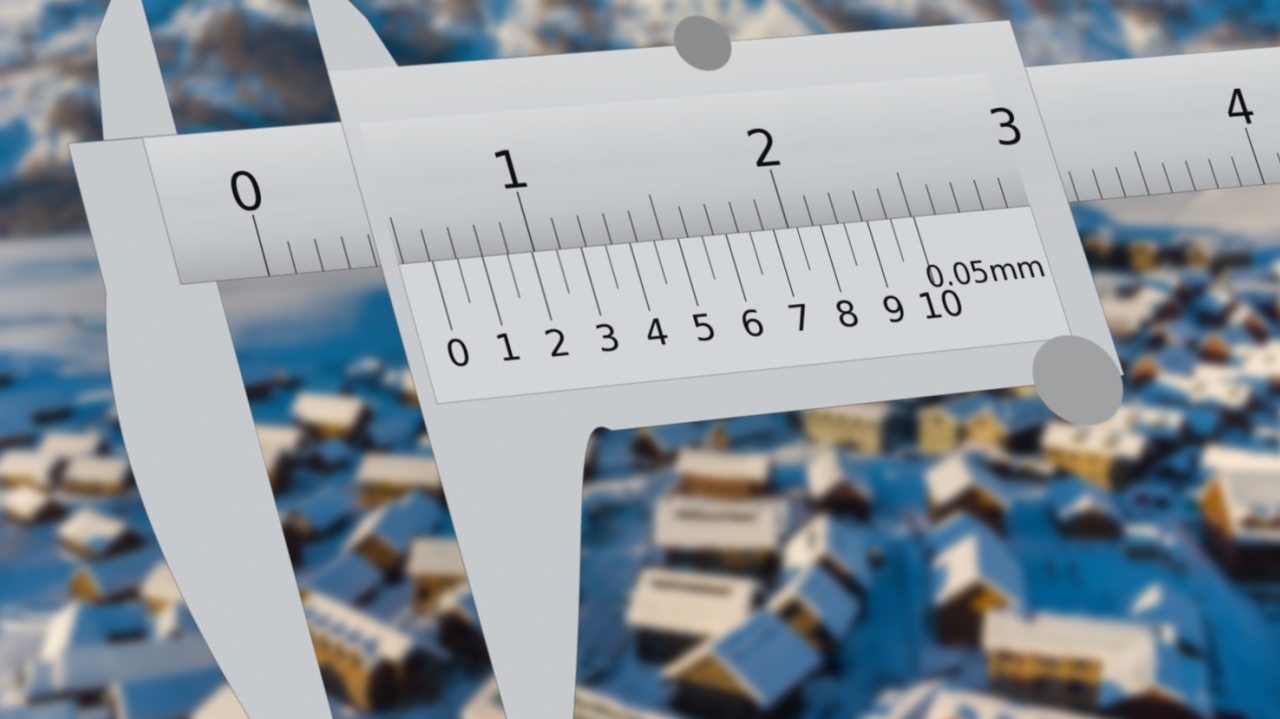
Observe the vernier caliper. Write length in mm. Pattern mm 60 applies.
mm 6.1
